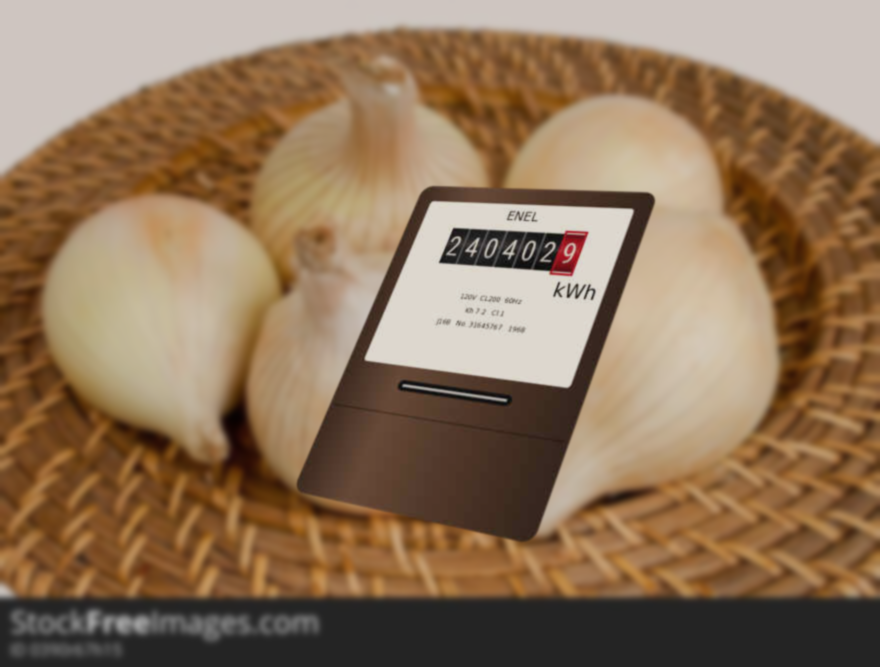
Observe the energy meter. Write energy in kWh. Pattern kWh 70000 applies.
kWh 240402.9
